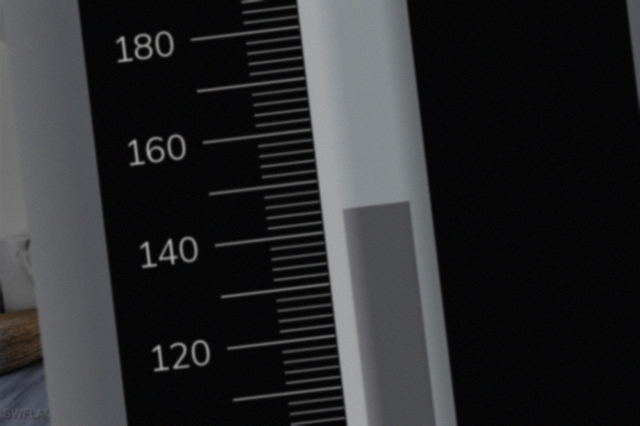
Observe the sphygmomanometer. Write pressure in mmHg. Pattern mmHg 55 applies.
mmHg 144
